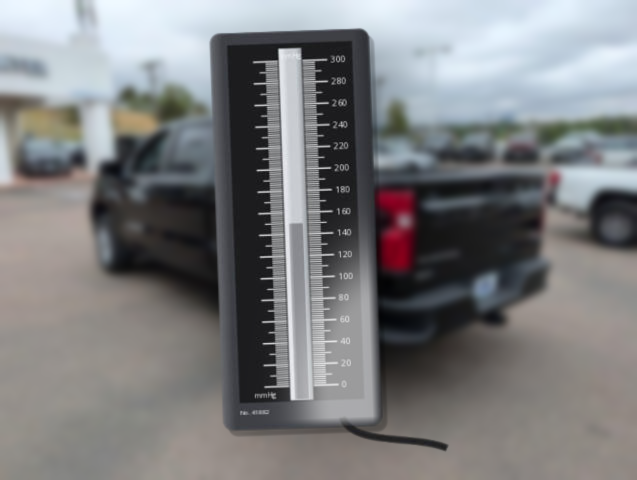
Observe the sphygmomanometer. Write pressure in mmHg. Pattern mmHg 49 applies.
mmHg 150
